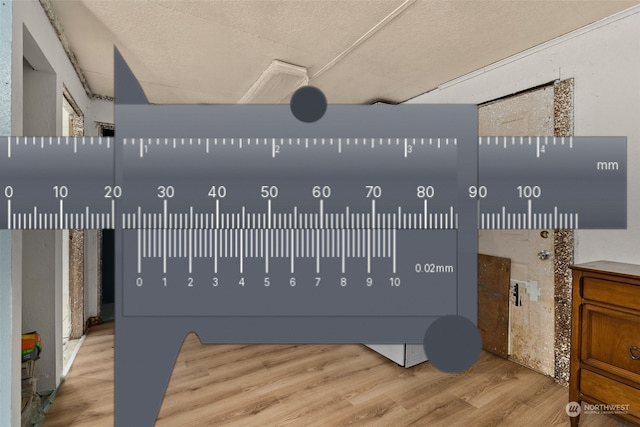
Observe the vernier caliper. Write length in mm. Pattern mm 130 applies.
mm 25.0
